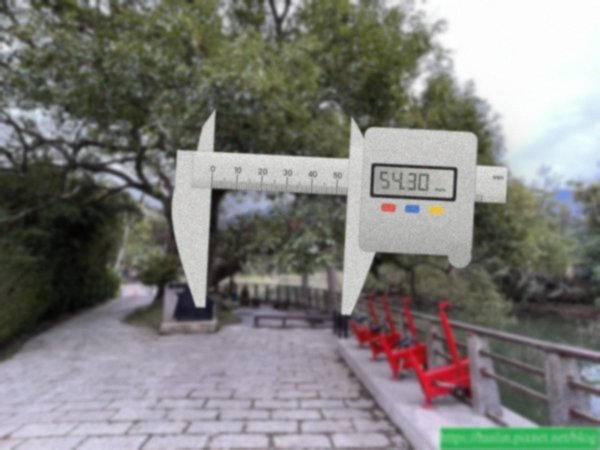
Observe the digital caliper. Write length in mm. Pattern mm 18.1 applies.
mm 54.30
